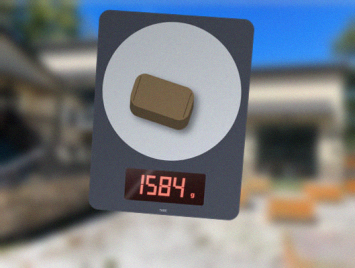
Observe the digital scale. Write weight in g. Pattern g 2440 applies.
g 1584
